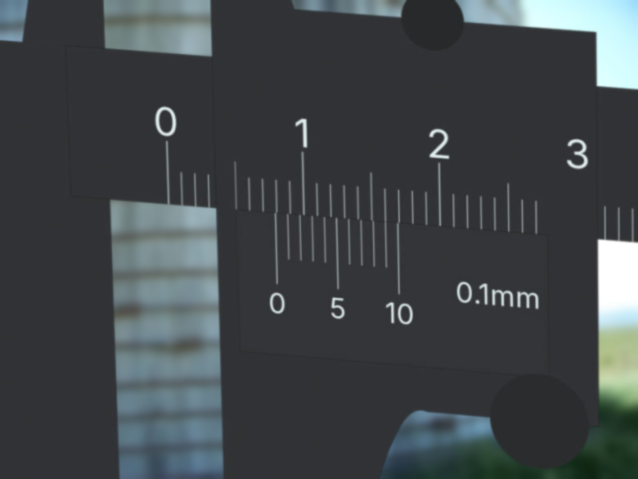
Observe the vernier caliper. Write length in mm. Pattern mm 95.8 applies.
mm 7.9
